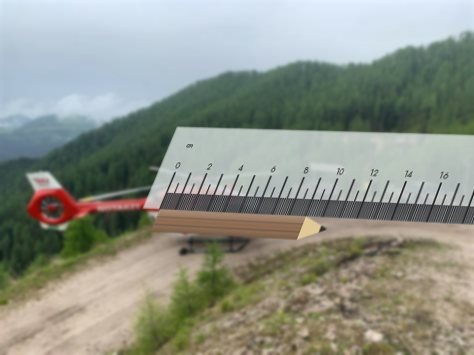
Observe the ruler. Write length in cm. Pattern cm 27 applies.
cm 10.5
